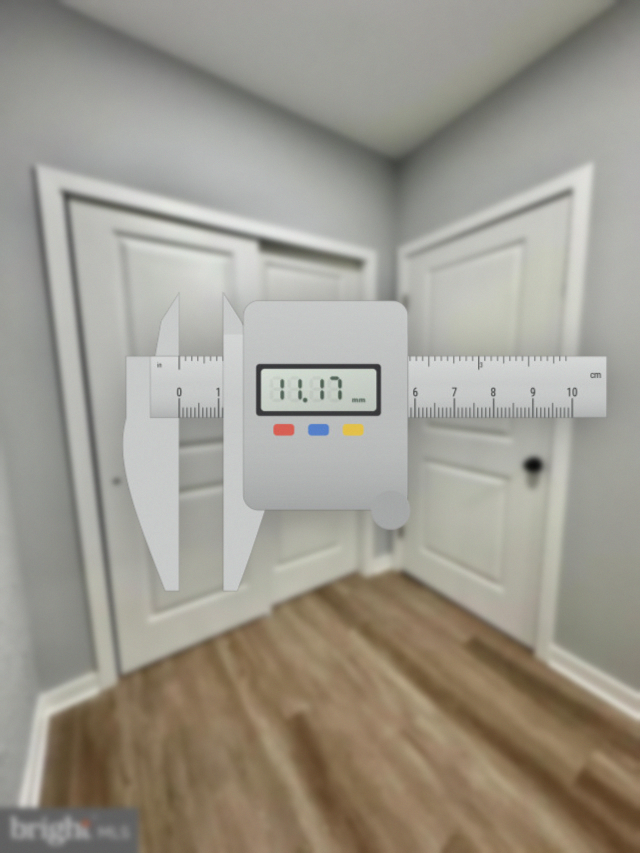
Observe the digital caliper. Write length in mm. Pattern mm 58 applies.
mm 11.17
